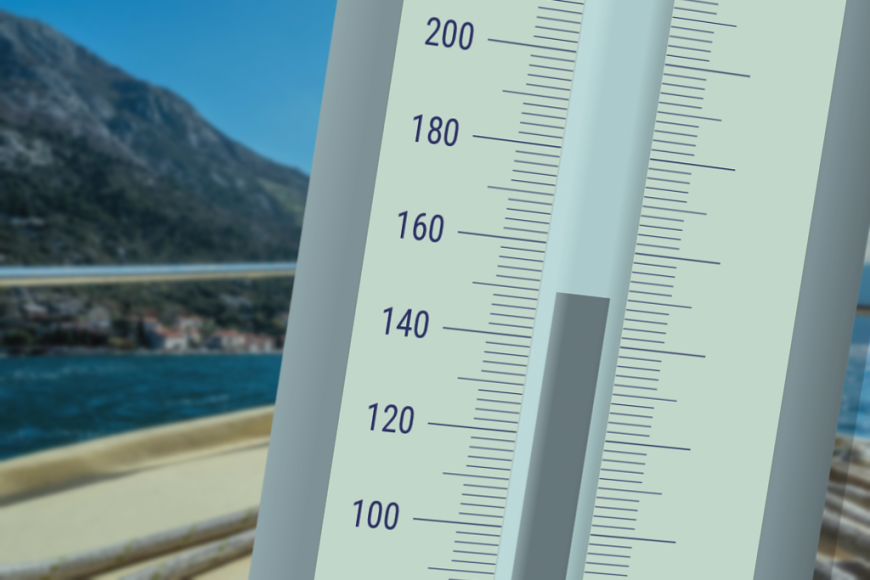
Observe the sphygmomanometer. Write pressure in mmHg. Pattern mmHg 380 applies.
mmHg 150
